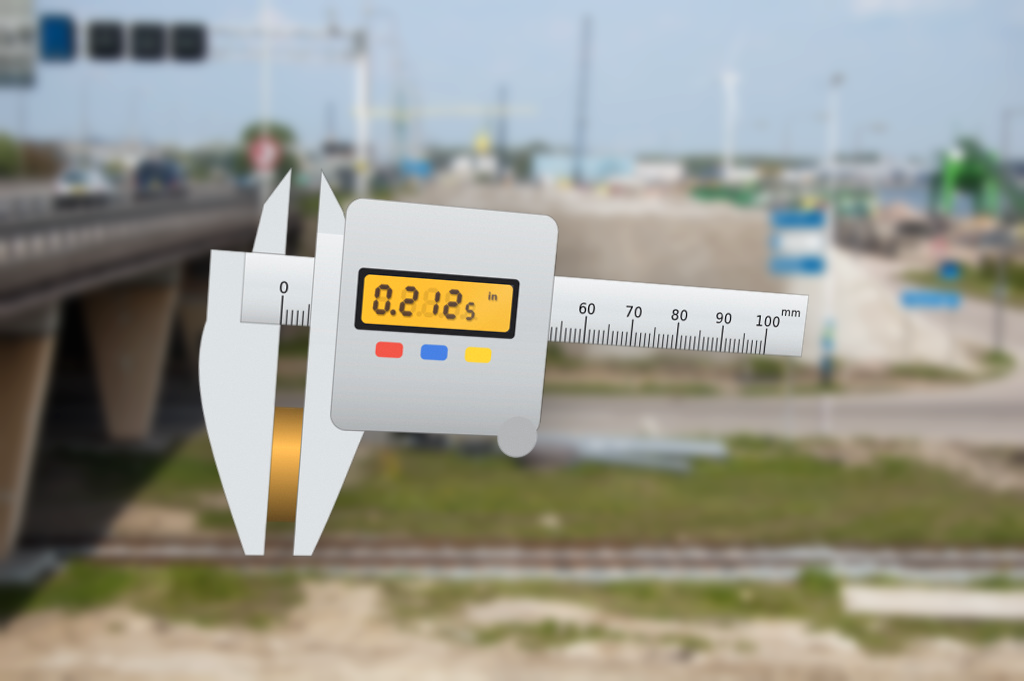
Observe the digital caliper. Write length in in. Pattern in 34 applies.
in 0.2125
